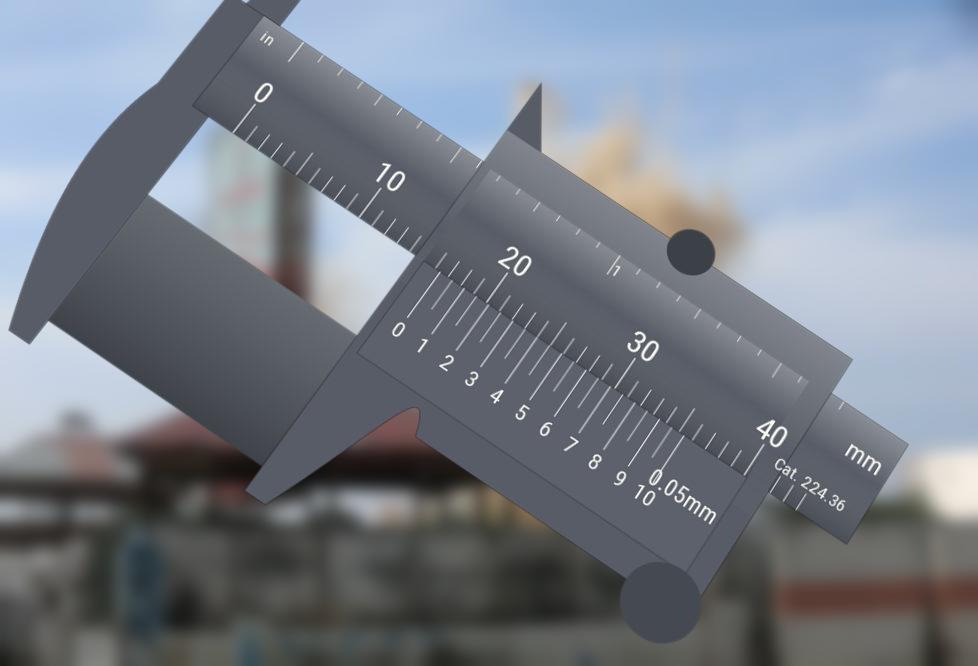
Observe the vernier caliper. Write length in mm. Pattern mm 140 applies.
mm 16.4
